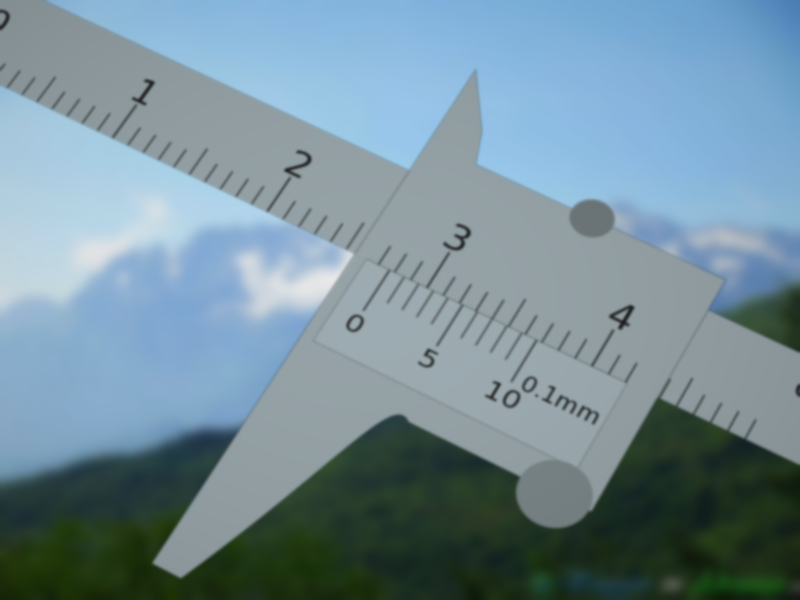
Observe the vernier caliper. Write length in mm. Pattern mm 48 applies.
mm 27.7
